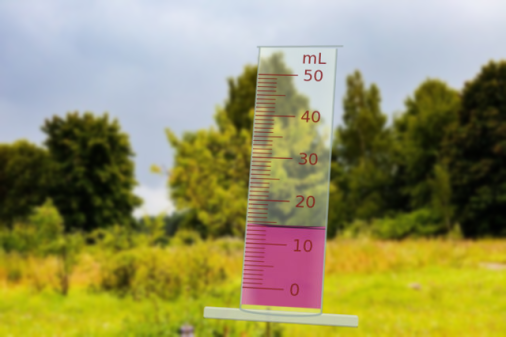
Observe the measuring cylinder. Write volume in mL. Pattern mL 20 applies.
mL 14
